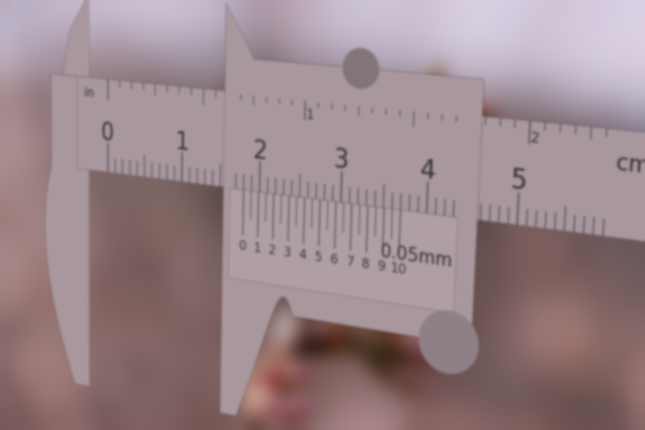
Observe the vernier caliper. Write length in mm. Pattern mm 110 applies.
mm 18.0
